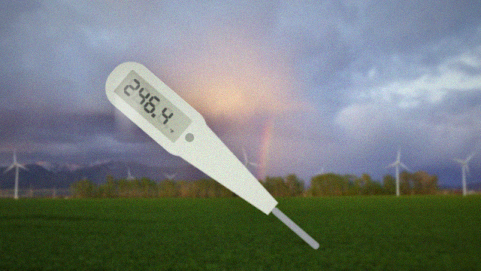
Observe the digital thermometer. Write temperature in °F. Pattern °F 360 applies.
°F 246.4
